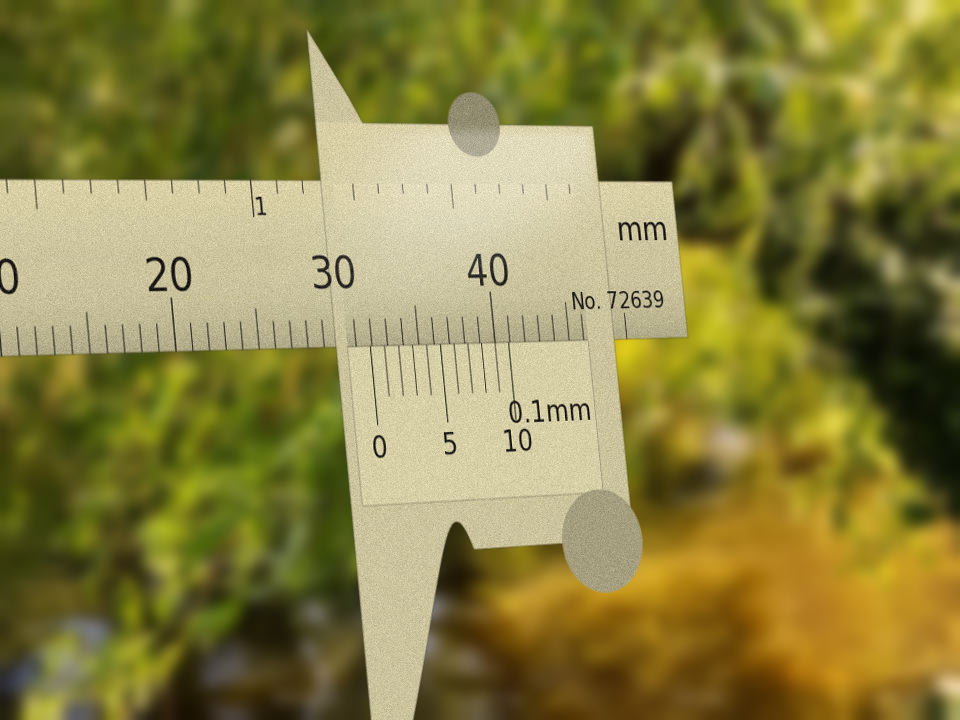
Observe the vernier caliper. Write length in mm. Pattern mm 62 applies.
mm 31.9
